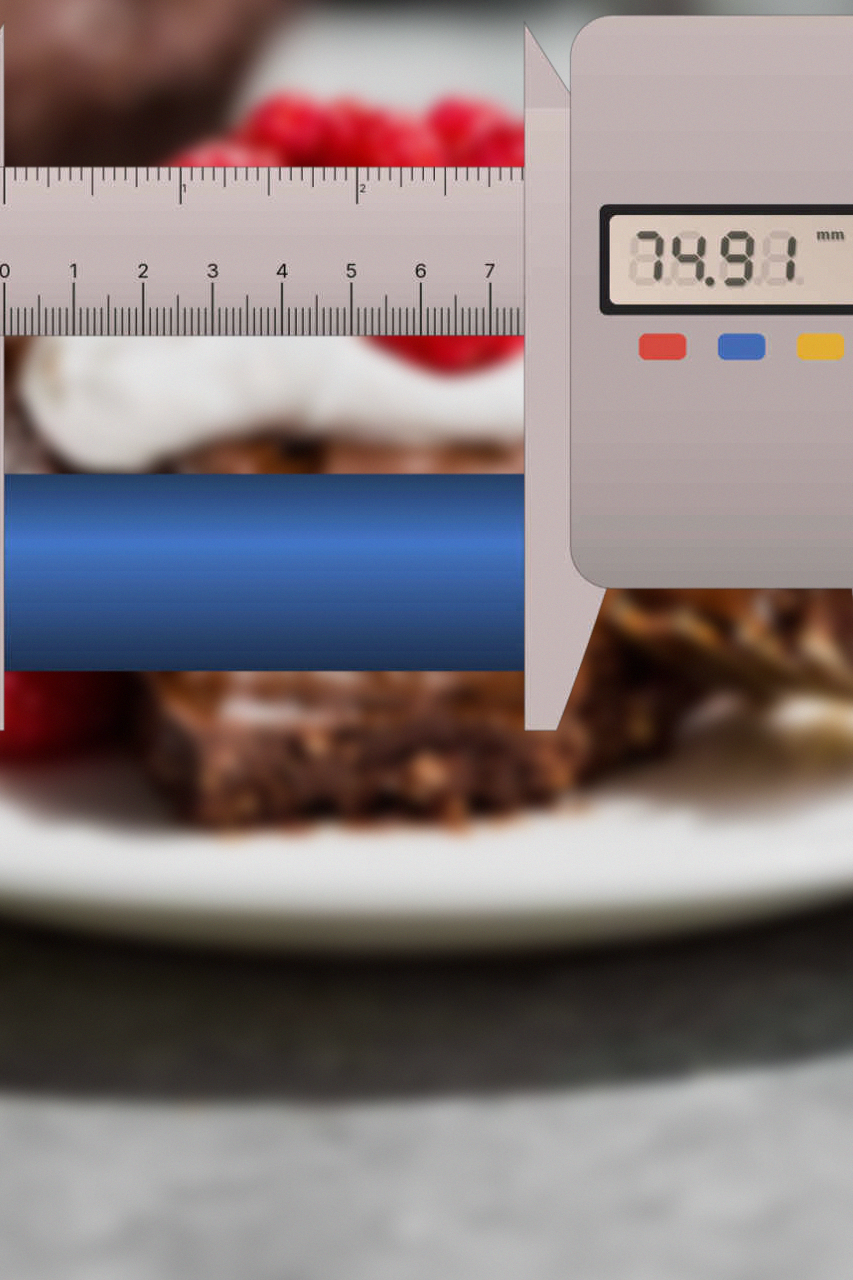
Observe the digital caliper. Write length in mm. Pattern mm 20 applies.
mm 74.91
